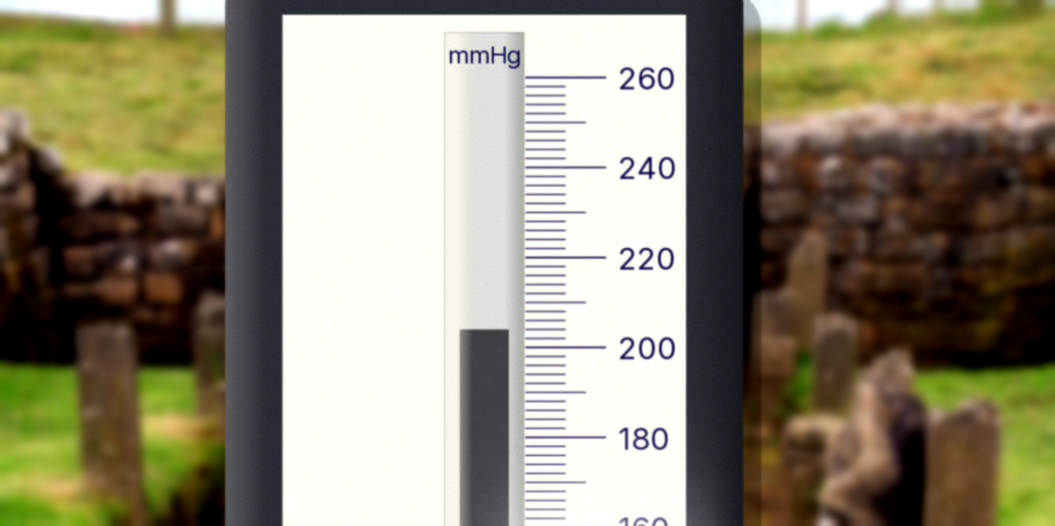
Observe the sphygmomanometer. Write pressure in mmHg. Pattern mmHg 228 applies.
mmHg 204
